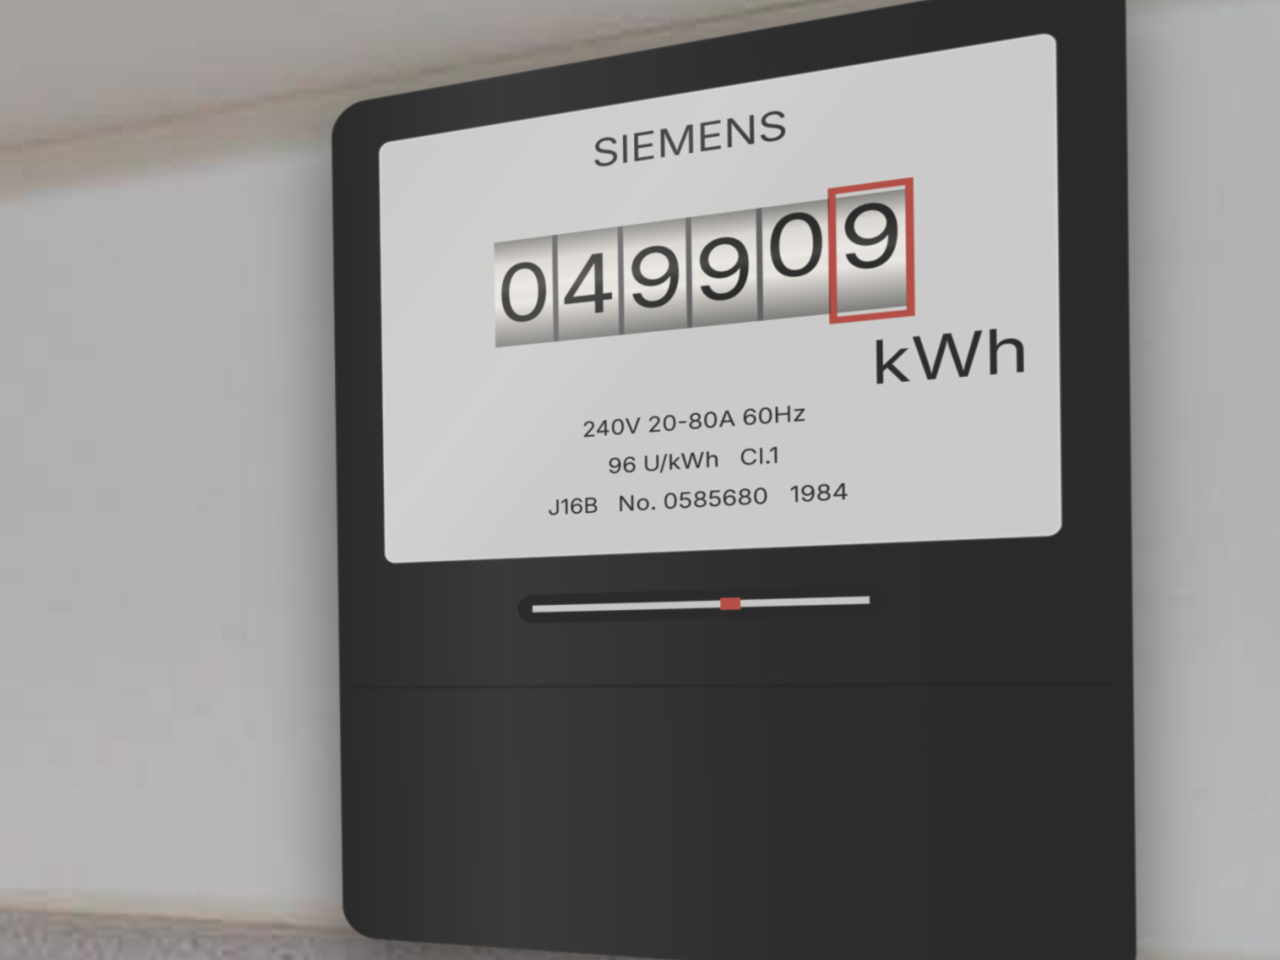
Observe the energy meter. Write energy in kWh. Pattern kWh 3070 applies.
kWh 4990.9
